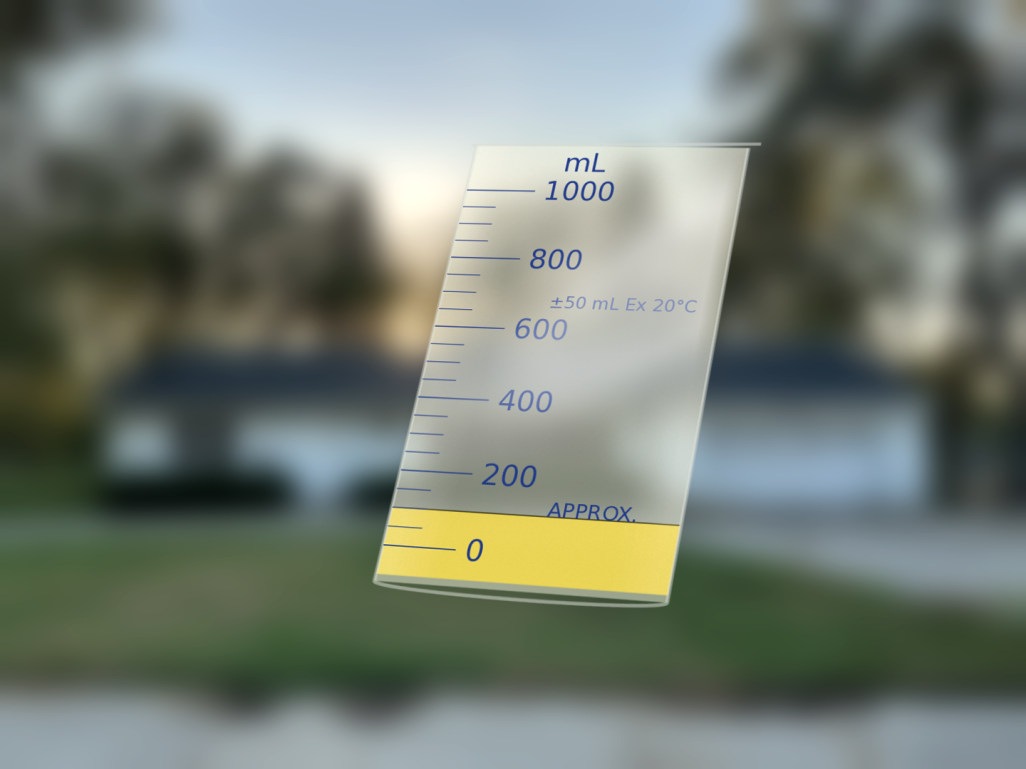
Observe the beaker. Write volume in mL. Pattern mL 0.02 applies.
mL 100
